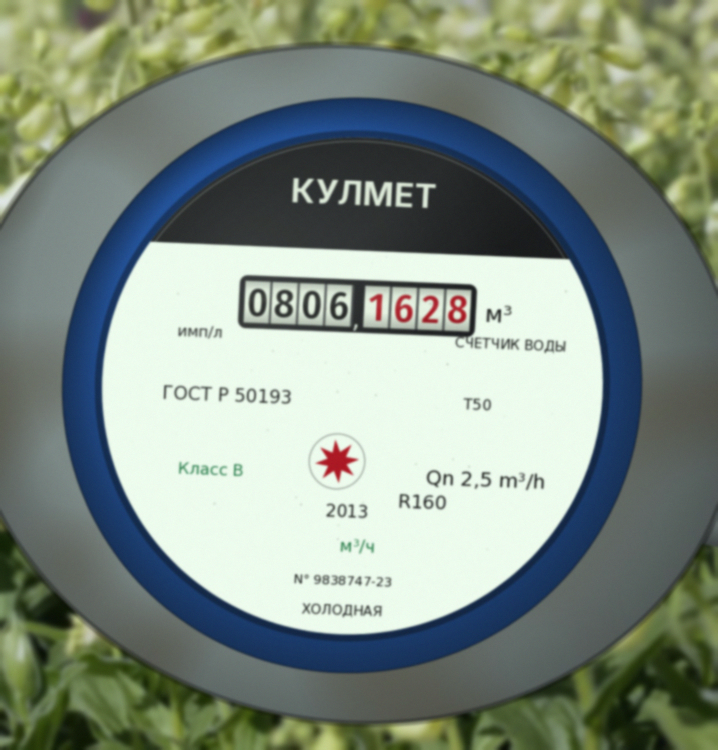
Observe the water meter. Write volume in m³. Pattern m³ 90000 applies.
m³ 806.1628
